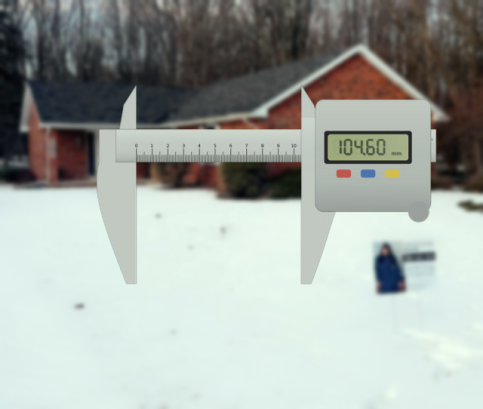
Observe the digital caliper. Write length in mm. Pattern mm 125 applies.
mm 104.60
